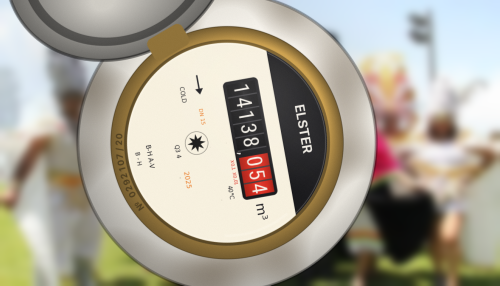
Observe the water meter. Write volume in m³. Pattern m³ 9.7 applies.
m³ 14138.054
